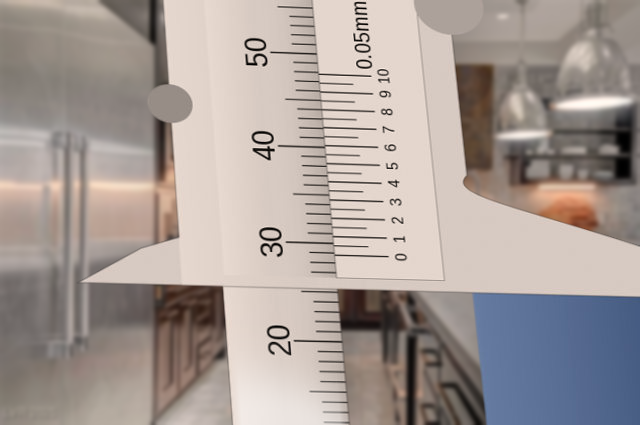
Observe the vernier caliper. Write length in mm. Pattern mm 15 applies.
mm 28.8
